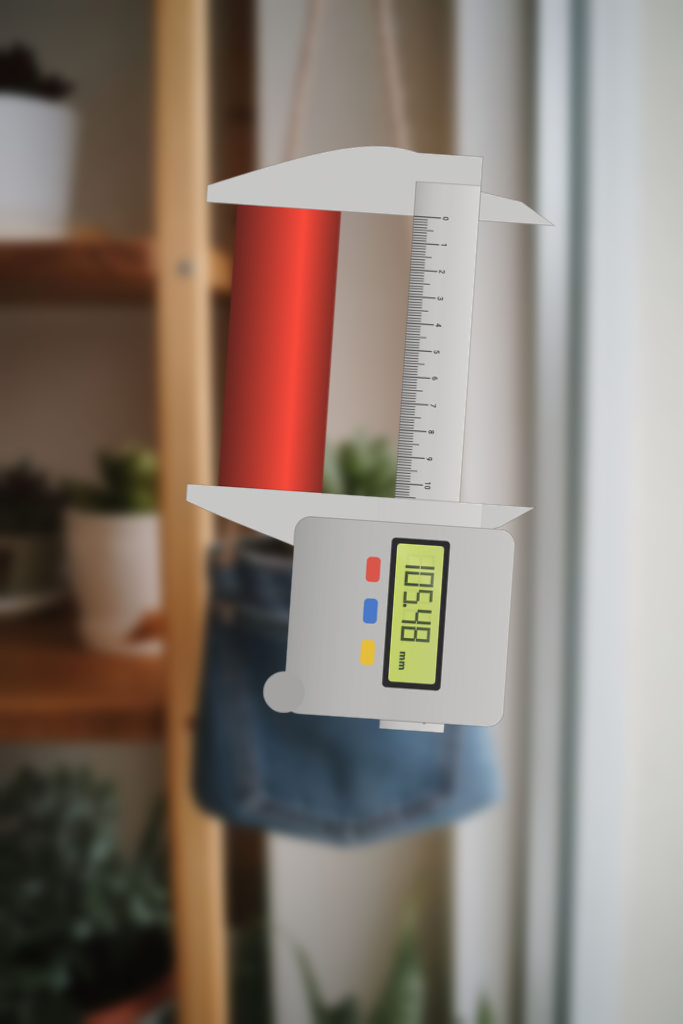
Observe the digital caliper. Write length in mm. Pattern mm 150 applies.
mm 105.48
